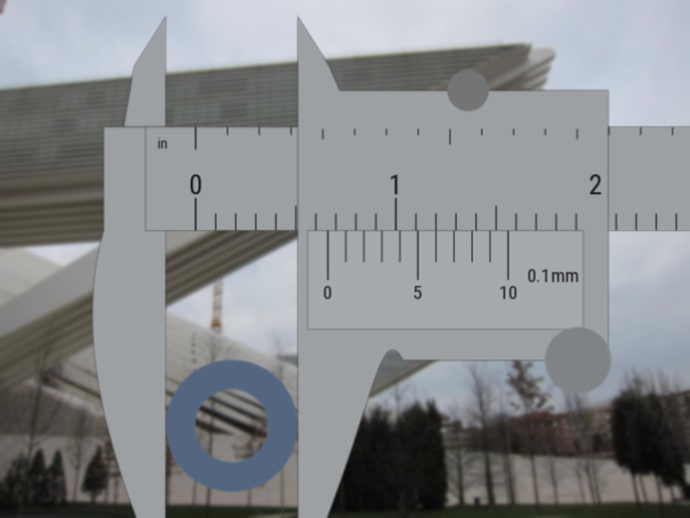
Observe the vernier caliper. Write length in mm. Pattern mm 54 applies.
mm 6.6
